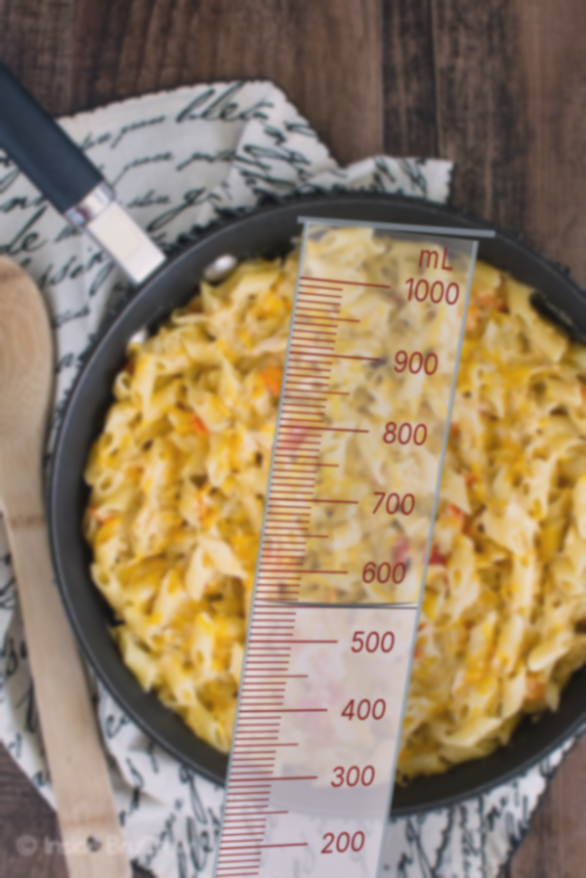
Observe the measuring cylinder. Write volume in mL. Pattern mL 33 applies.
mL 550
